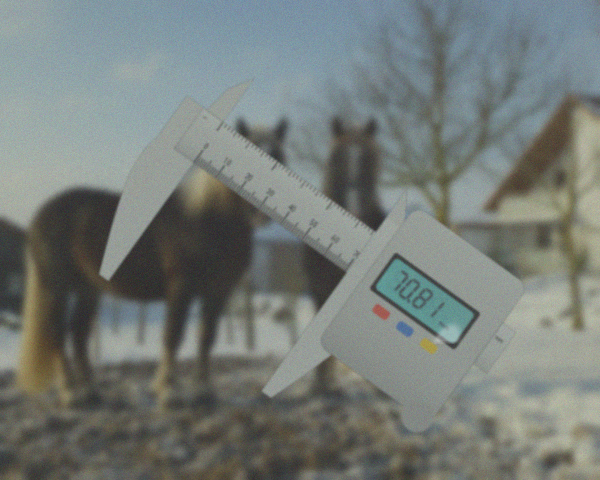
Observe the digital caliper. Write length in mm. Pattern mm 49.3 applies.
mm 70.81
